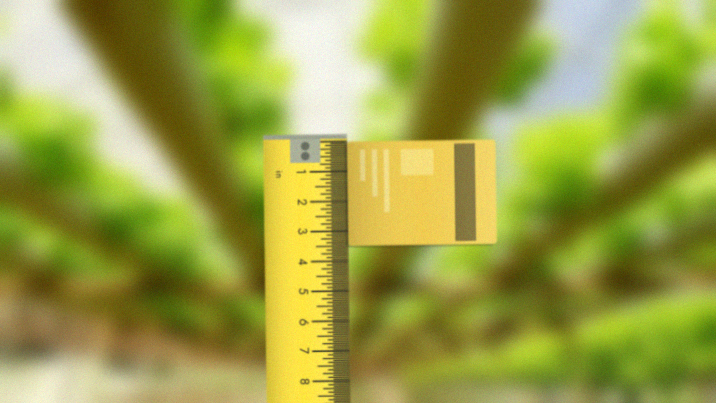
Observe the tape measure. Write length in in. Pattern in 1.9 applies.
in 3.5
